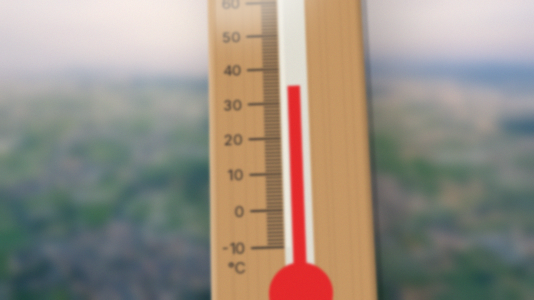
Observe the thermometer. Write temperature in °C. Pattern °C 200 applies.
°C 35
